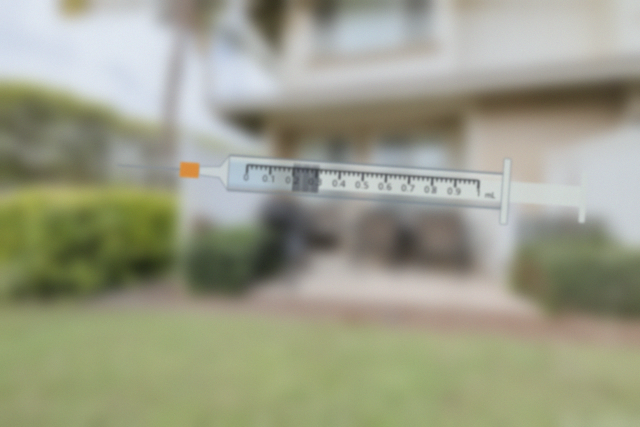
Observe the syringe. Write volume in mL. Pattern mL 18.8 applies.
mL 0.2
